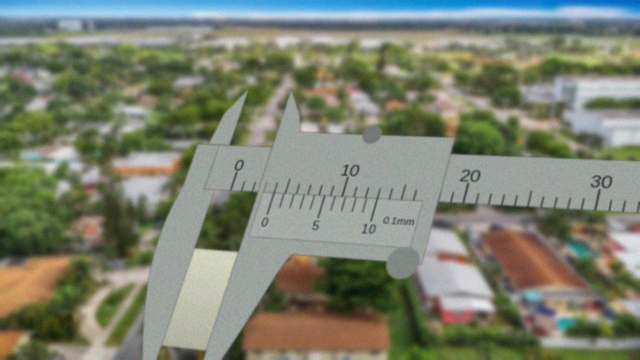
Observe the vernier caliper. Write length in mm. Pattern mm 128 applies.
mm 4.0
